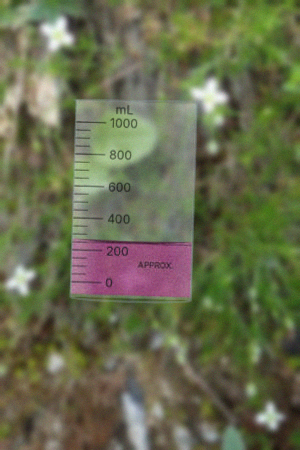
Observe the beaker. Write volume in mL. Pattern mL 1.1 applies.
mL 250
